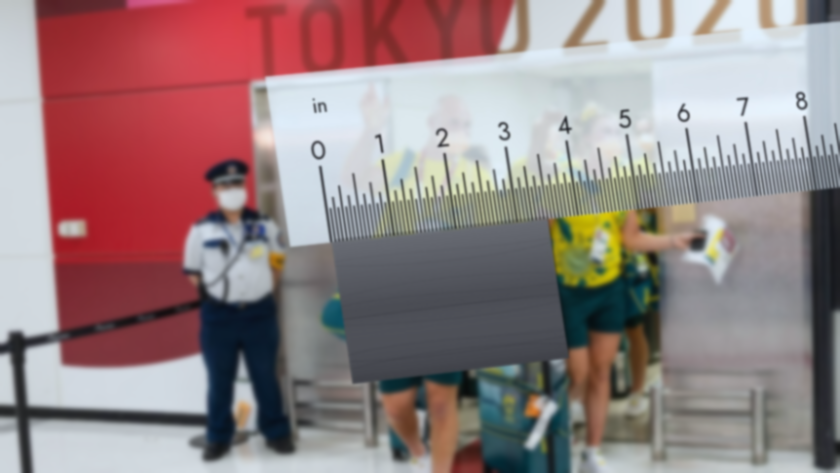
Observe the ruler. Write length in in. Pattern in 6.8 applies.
in 3.5
